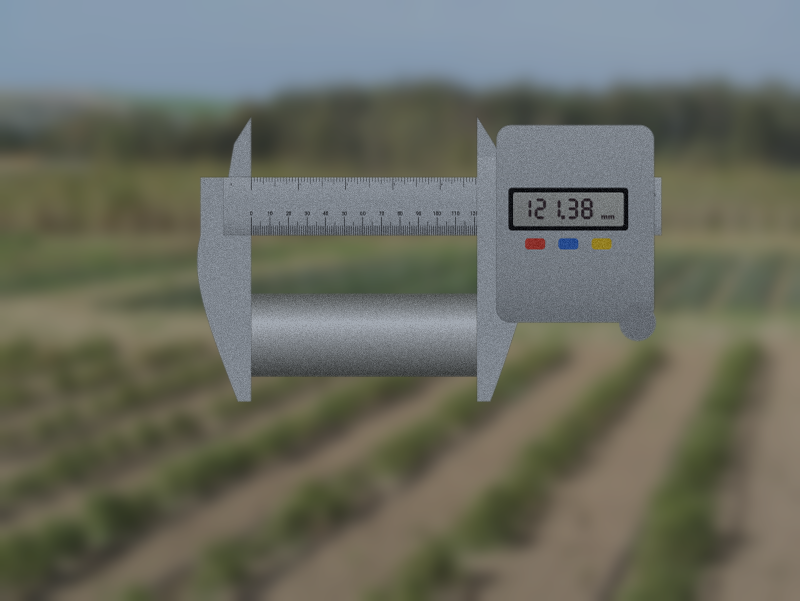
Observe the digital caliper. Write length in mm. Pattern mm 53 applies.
mm 121.38
